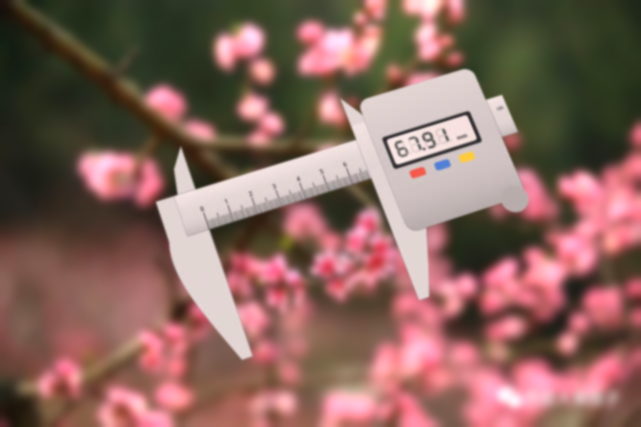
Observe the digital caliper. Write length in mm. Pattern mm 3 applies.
mm 67.91
